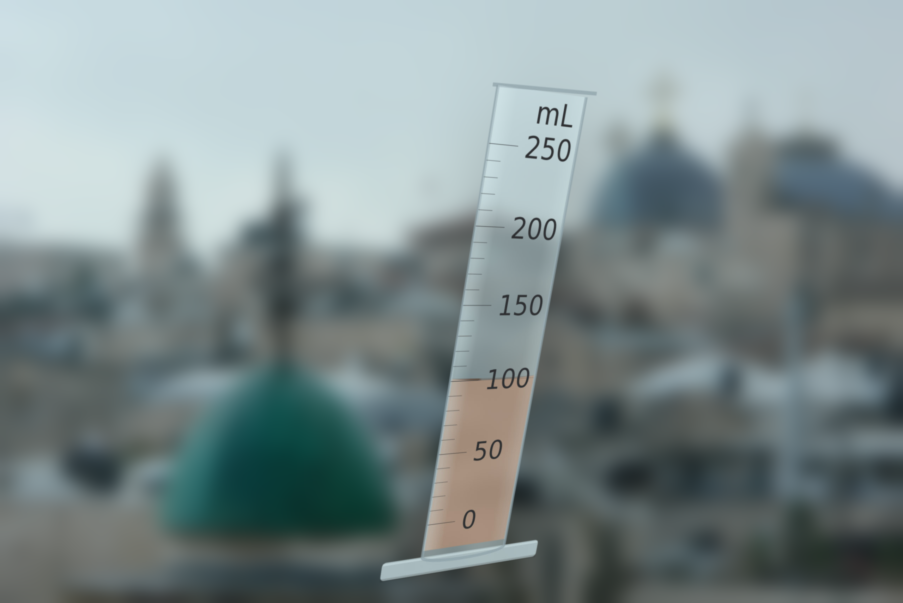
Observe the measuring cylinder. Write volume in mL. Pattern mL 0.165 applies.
mL 100
